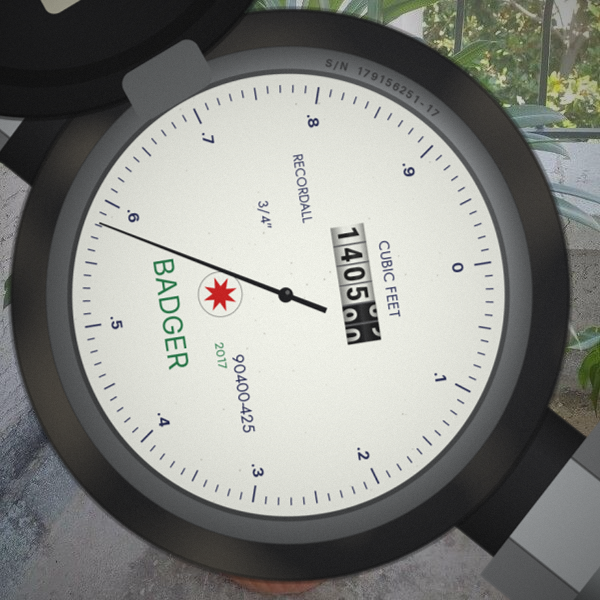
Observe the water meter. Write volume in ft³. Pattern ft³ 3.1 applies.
ft³ 140589.58
